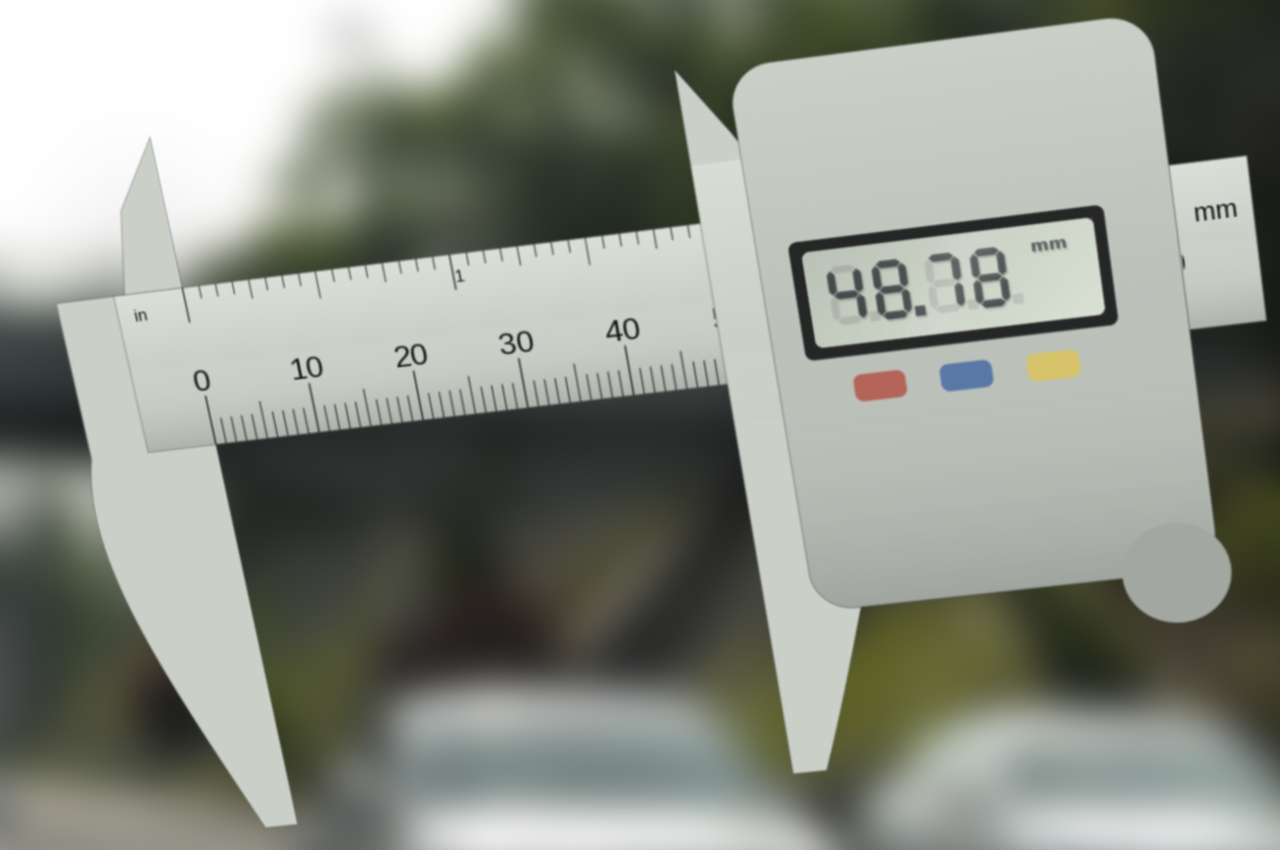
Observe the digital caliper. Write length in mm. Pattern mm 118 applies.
mm 48.78
